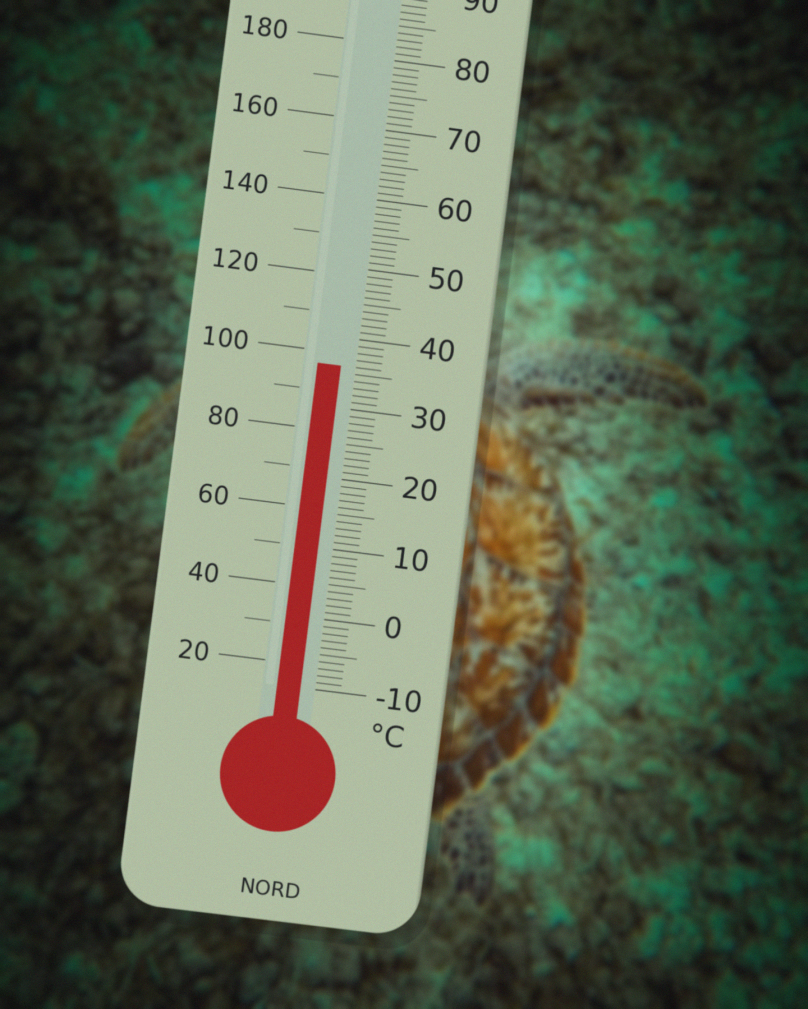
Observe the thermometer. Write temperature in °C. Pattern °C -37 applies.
°C 36
